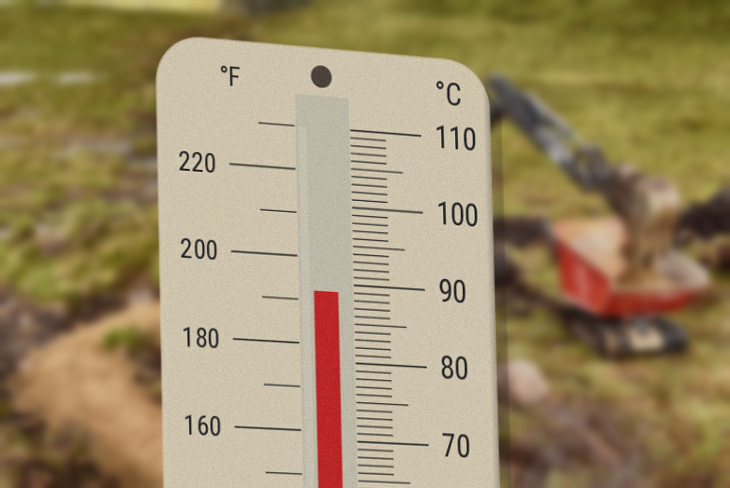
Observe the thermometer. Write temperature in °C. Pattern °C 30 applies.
°C 89
